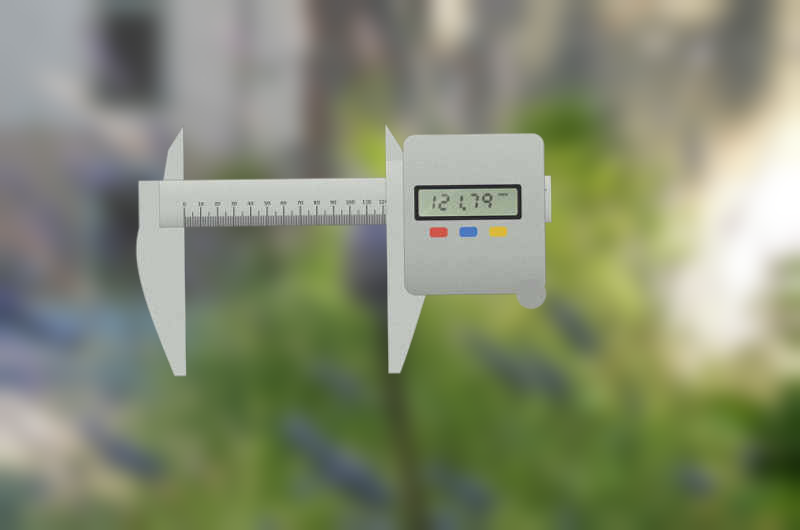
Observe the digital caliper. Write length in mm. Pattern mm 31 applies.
mm 121.79
